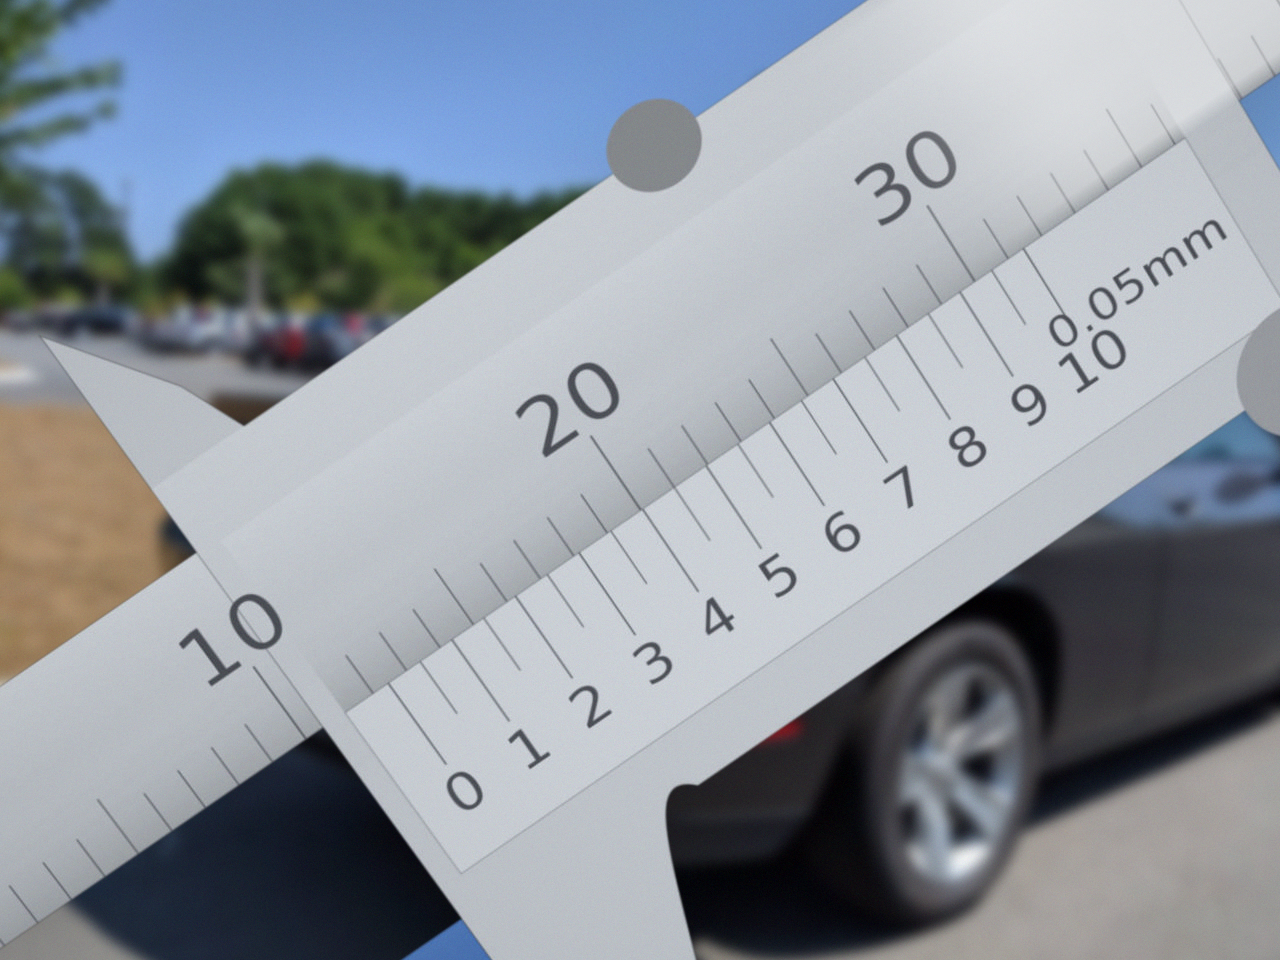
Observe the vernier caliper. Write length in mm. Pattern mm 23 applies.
mm 12.45
